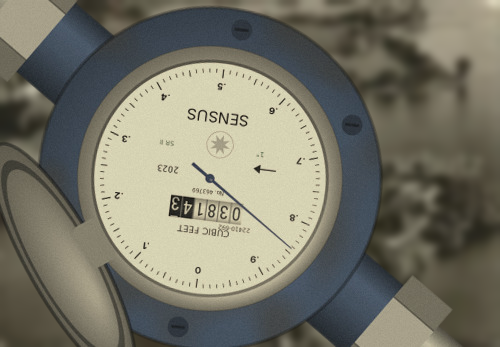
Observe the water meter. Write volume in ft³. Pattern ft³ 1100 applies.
ft³ 38142.84
